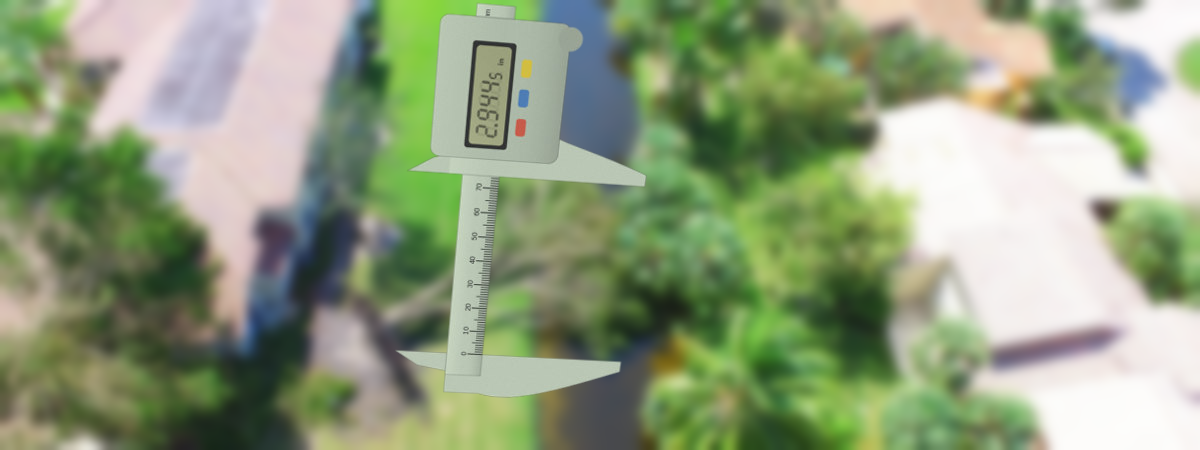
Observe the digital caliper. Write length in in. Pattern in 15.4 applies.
in 2.9445
